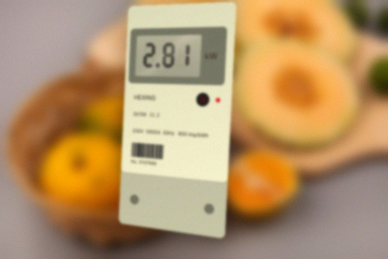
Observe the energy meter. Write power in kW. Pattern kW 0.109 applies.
kW 2.81
